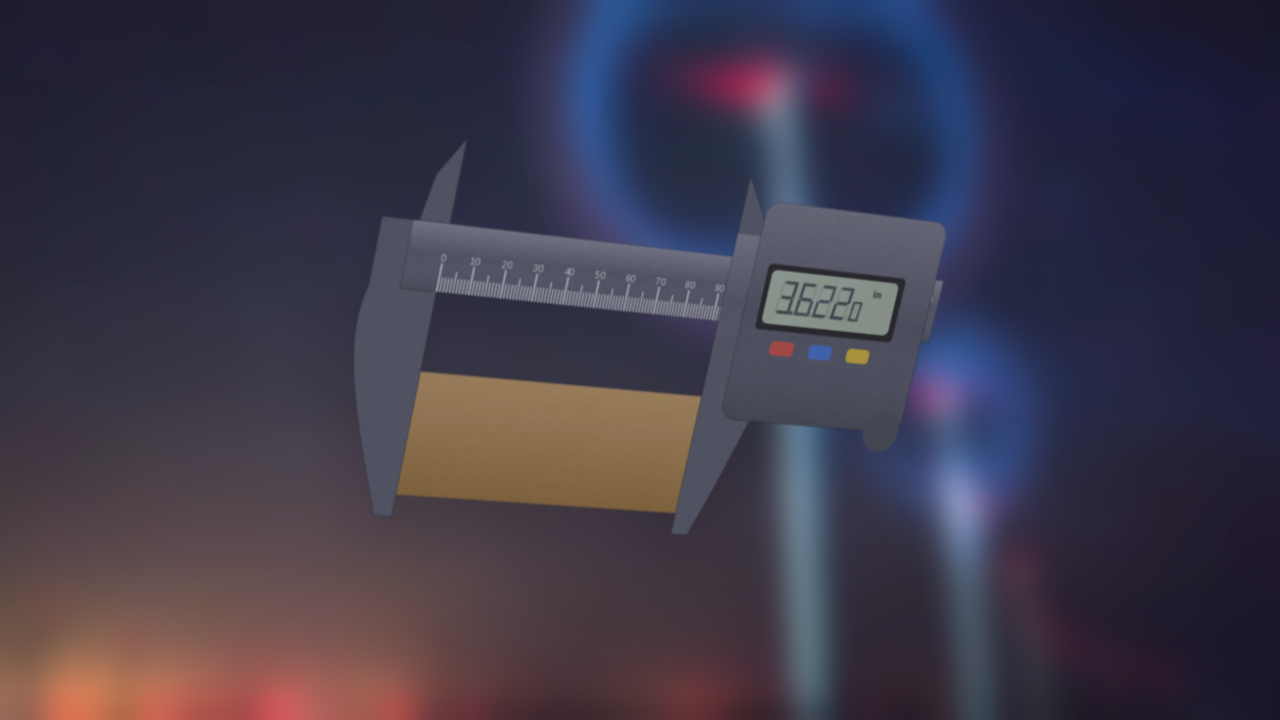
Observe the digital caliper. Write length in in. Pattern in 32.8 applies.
in 3.6220
